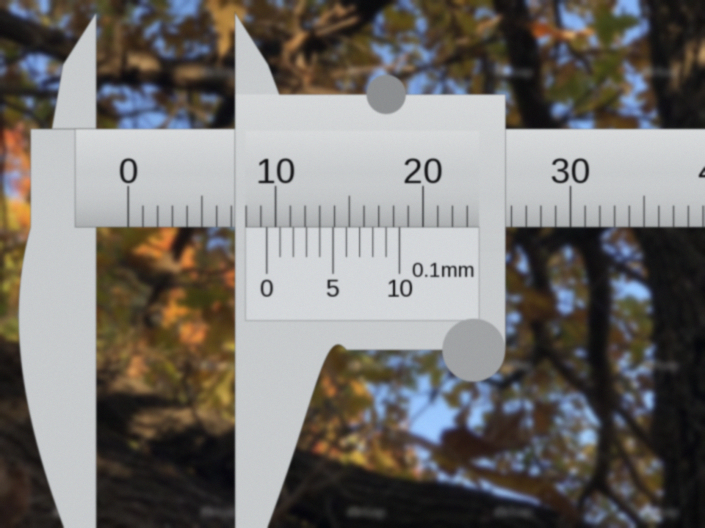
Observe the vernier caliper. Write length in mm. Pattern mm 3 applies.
mm 9.4
